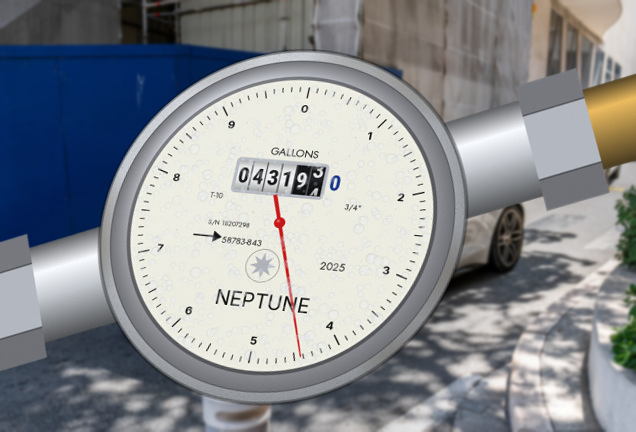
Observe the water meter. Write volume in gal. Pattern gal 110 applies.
gal 431934.4
